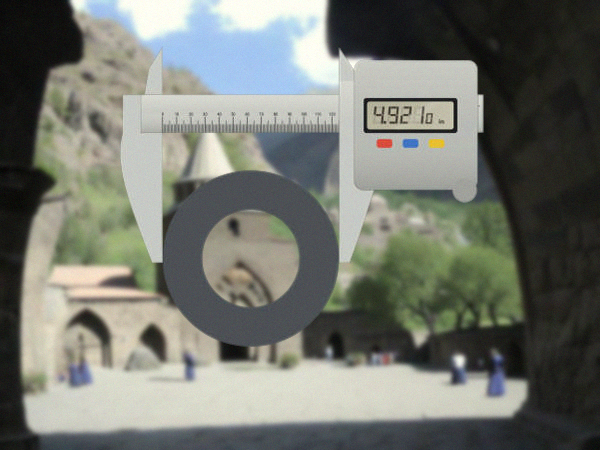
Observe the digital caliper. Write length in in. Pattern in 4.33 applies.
in 4.9210
